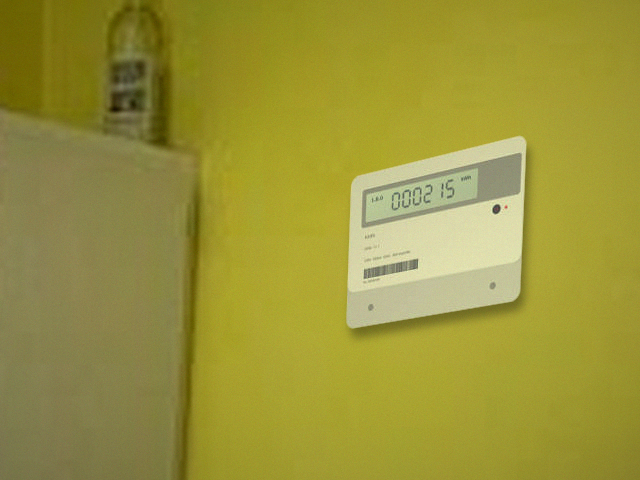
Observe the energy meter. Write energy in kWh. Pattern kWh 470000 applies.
kWh 215
